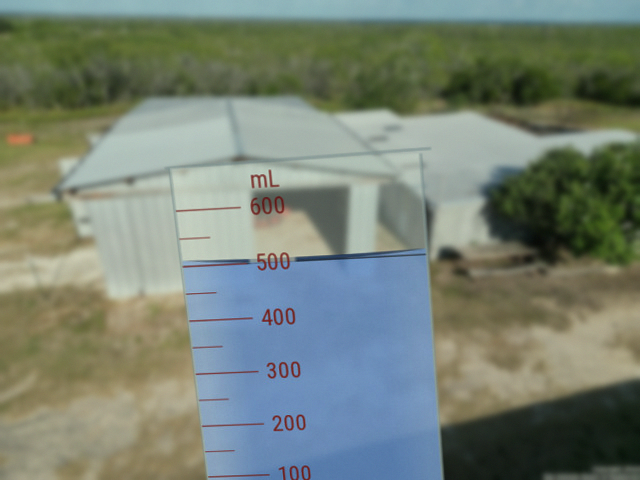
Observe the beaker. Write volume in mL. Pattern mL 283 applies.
mL 500
